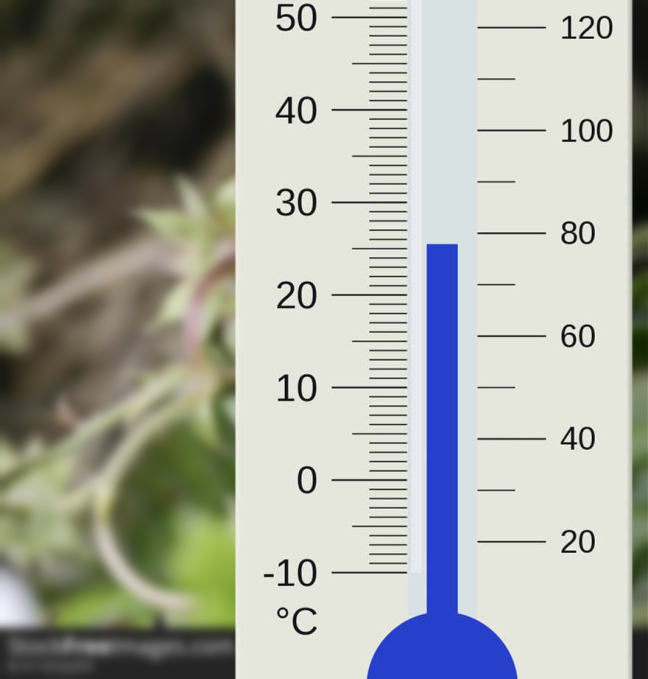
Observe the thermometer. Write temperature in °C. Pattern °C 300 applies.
°C 25.5
